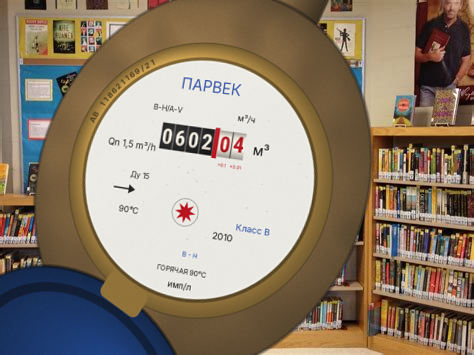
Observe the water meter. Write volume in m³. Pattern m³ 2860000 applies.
m³ 602.04
